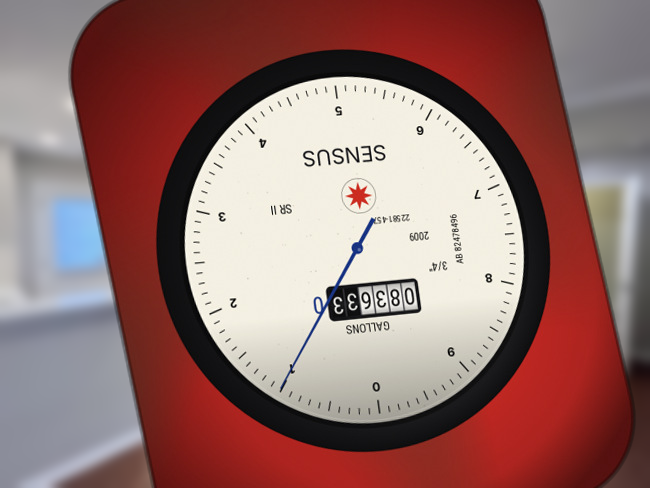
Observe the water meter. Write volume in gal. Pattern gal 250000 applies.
gal 836331.0
